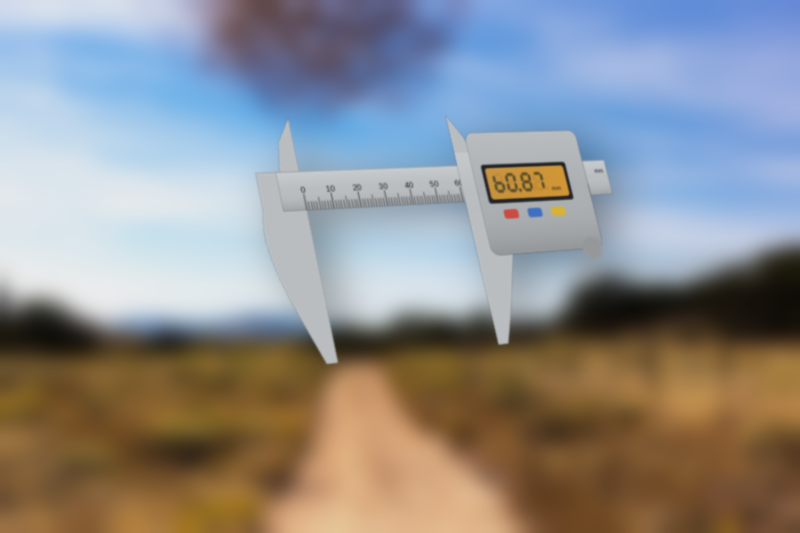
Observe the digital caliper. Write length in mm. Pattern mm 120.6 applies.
mm 60.87
